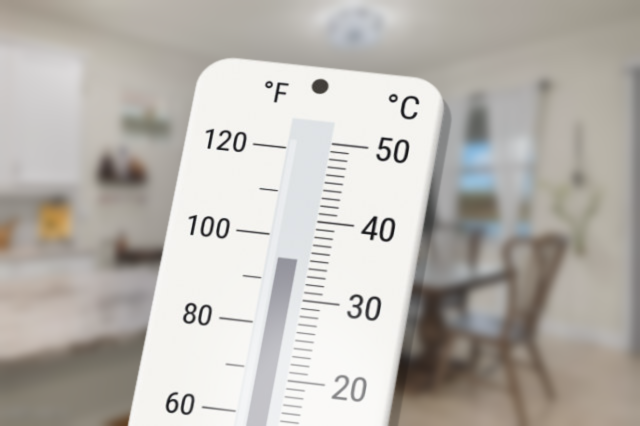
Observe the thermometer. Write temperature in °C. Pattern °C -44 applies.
°C 35
